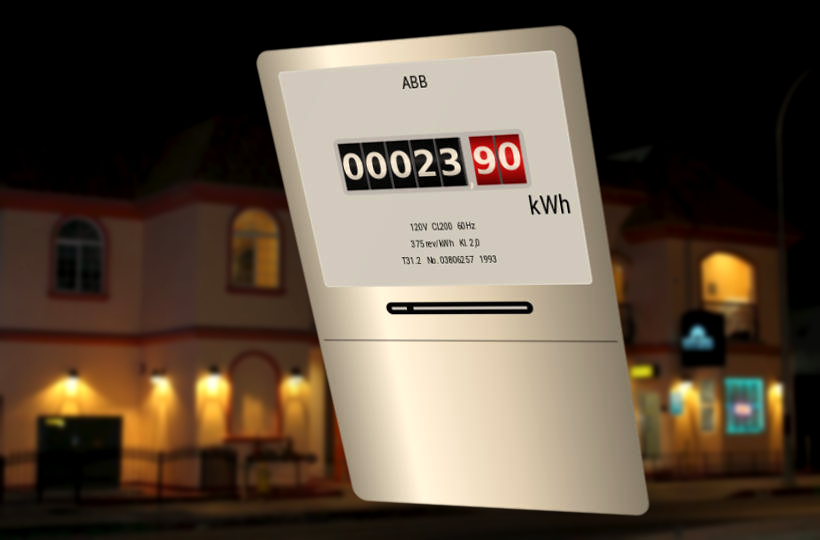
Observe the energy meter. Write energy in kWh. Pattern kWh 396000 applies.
kWh 23.90
